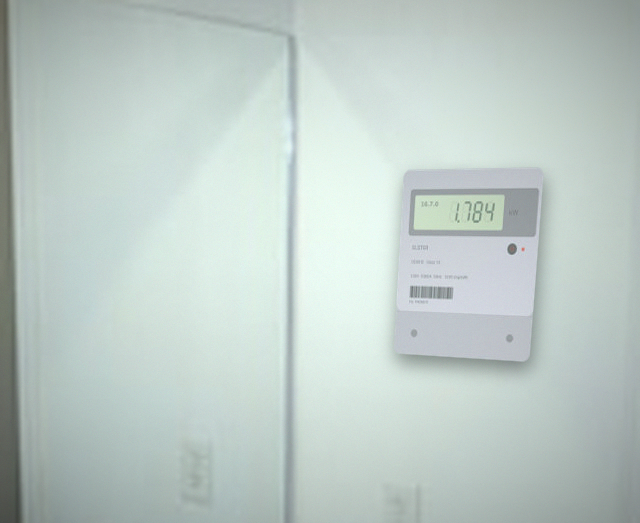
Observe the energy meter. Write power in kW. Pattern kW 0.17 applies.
kW 1.784
